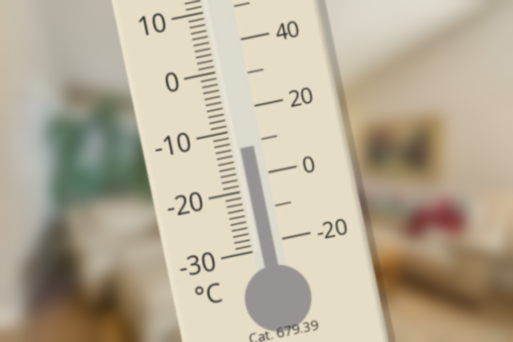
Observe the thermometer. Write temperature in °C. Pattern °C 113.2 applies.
°C -13
